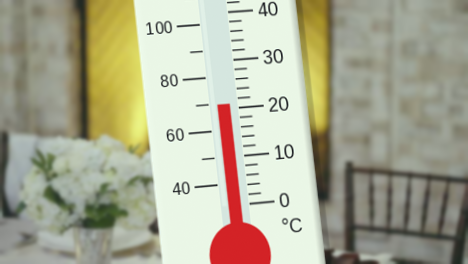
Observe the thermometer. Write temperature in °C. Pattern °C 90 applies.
°C 21
